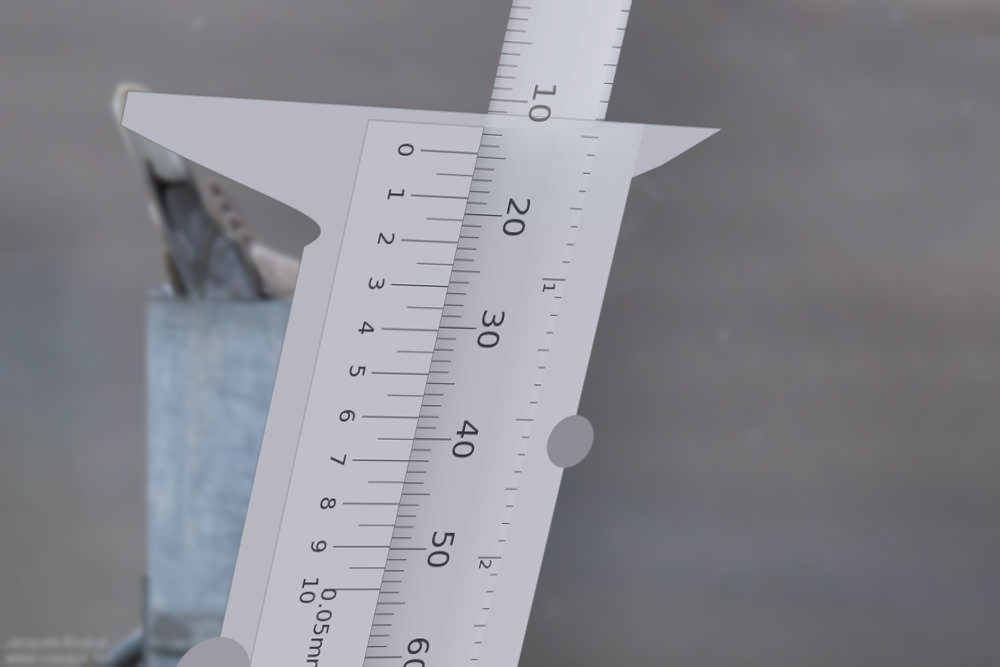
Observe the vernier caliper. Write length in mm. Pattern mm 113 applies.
mm 14.7
